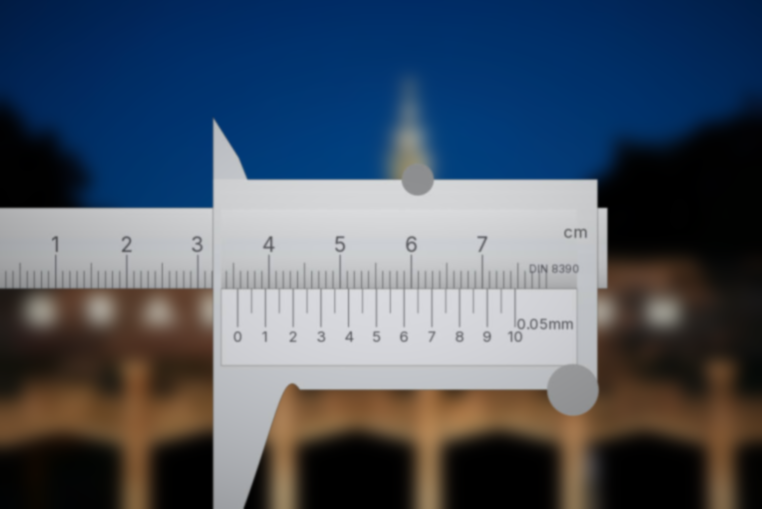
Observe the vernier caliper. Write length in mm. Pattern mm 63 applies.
mm 35.6
